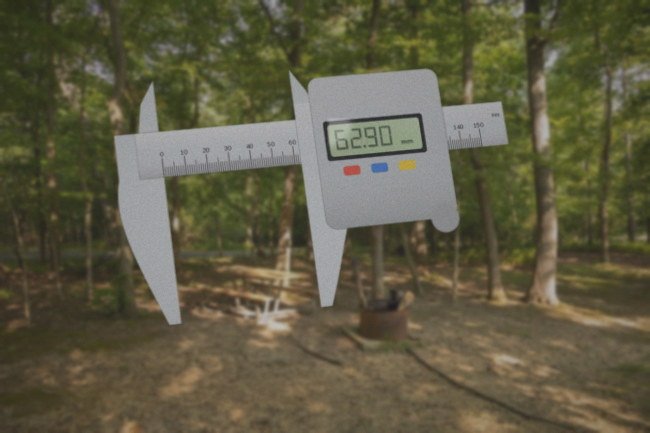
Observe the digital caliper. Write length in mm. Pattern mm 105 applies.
mm 62.90
